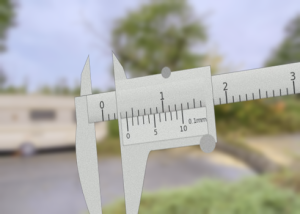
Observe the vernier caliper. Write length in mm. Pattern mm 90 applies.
mm 4.0
